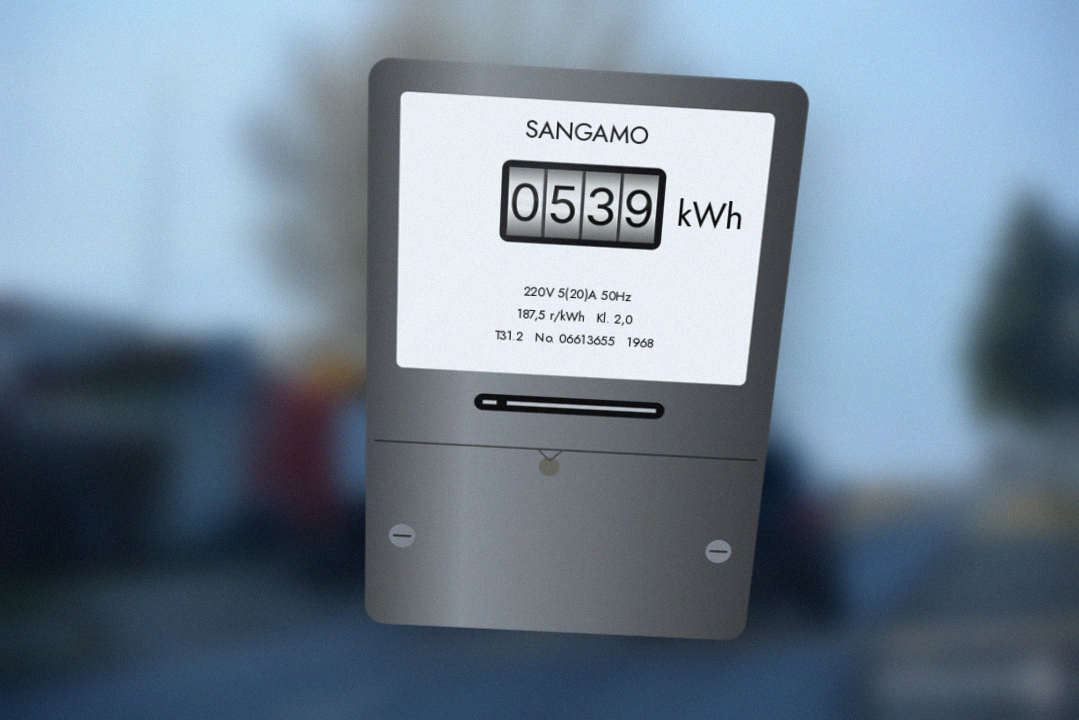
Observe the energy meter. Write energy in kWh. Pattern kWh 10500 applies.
kWh 539
